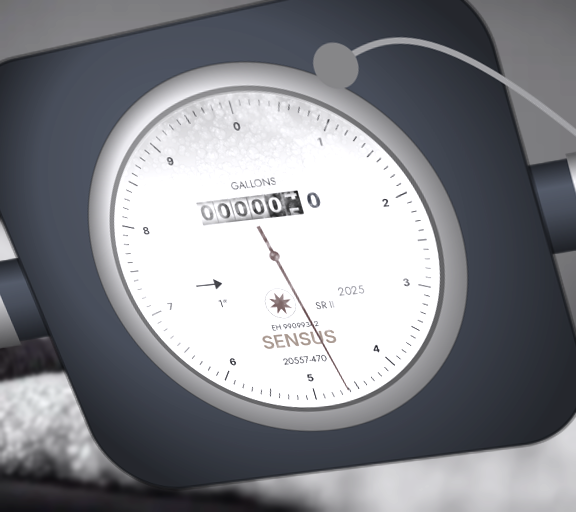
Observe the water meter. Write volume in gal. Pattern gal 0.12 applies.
gal 44.6
